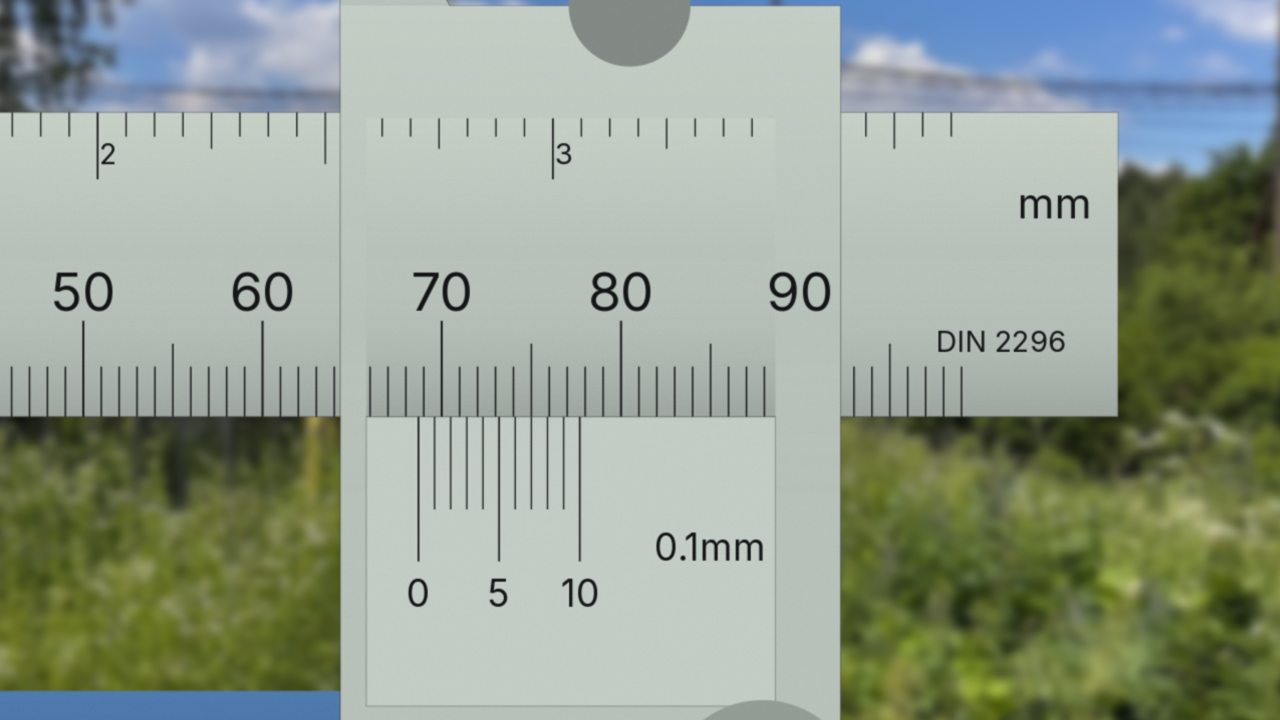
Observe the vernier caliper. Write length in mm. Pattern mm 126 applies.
mm 68.7
